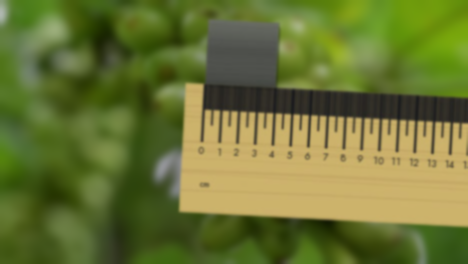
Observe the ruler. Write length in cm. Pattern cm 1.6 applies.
cm 4
